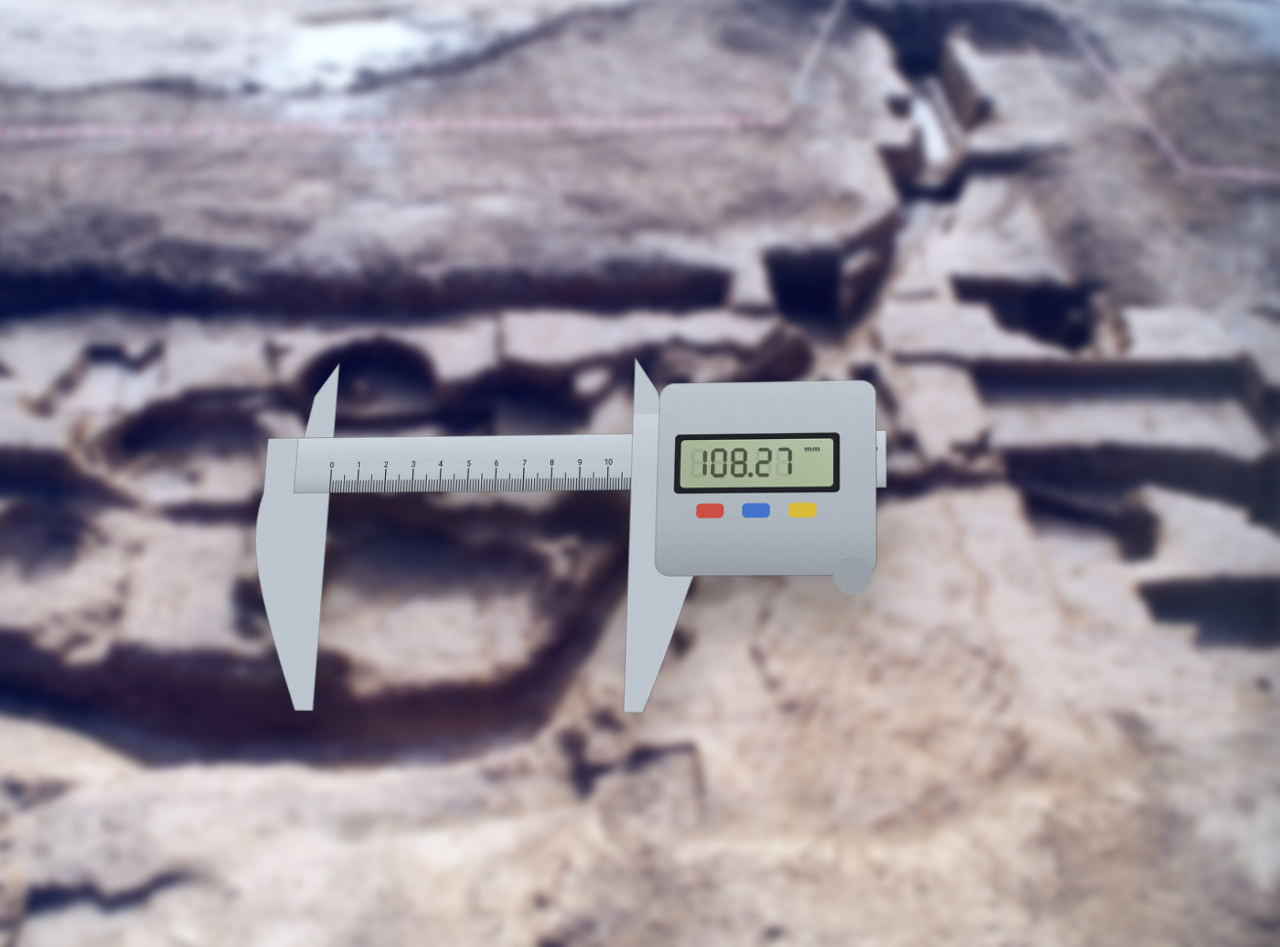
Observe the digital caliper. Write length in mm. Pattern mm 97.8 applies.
mm 108.27
